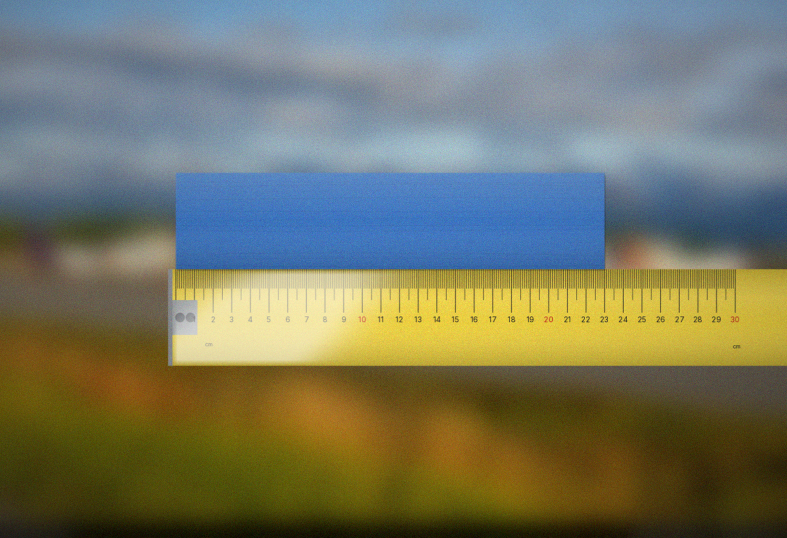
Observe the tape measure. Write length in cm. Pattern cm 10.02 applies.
cm 23
